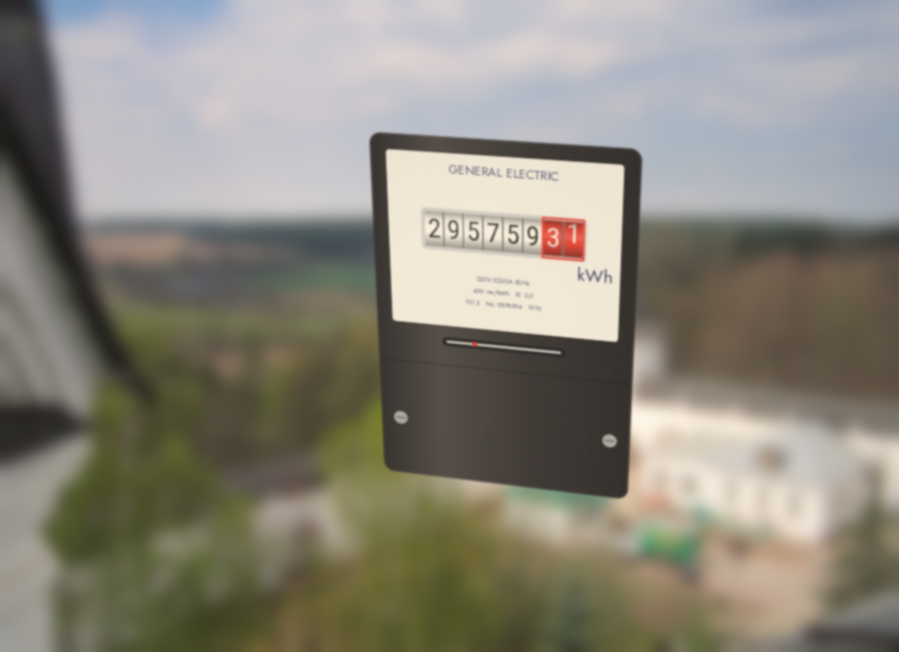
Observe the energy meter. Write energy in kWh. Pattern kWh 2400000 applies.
kWh 295759.31
